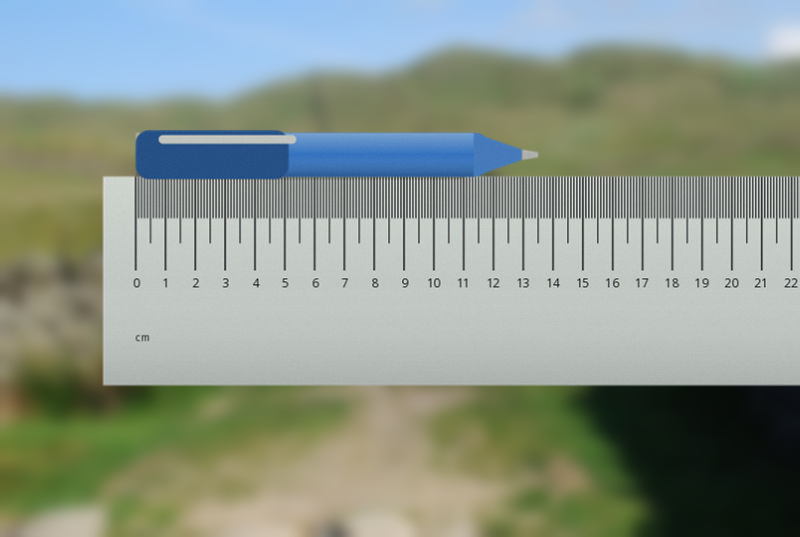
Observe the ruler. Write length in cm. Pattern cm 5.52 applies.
cm 13.5
